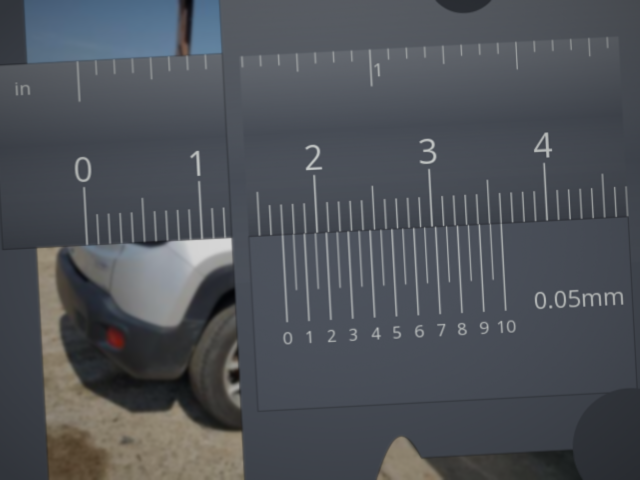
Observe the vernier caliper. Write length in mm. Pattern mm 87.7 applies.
mm 17.0
